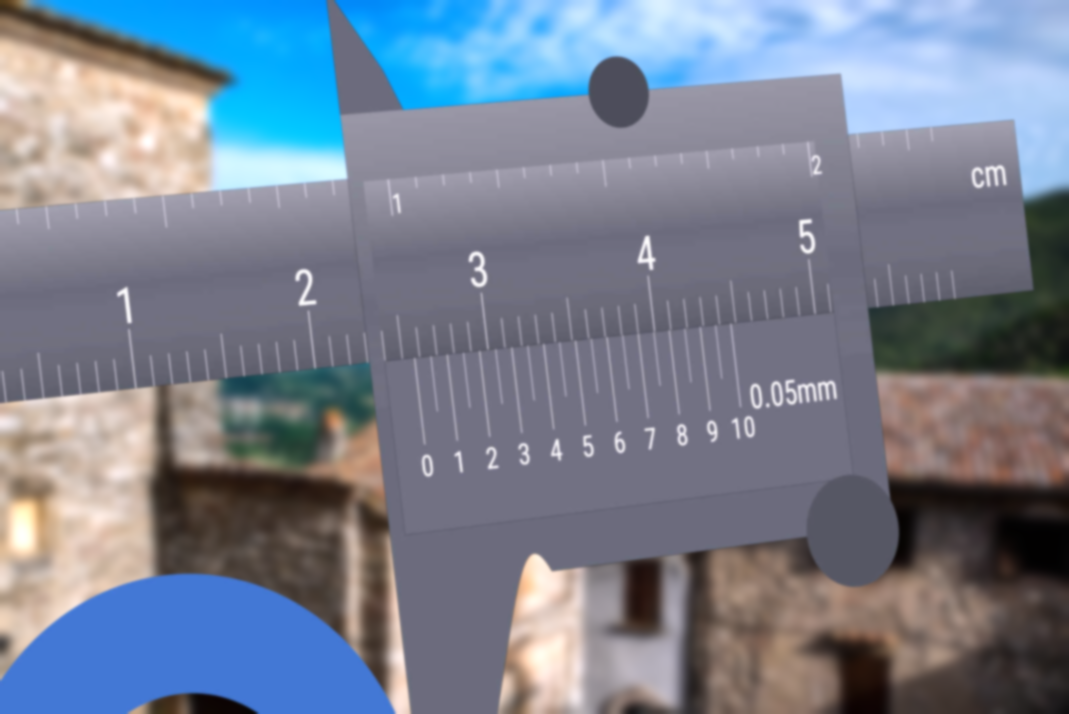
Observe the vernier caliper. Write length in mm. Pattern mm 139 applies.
mm 25.7
